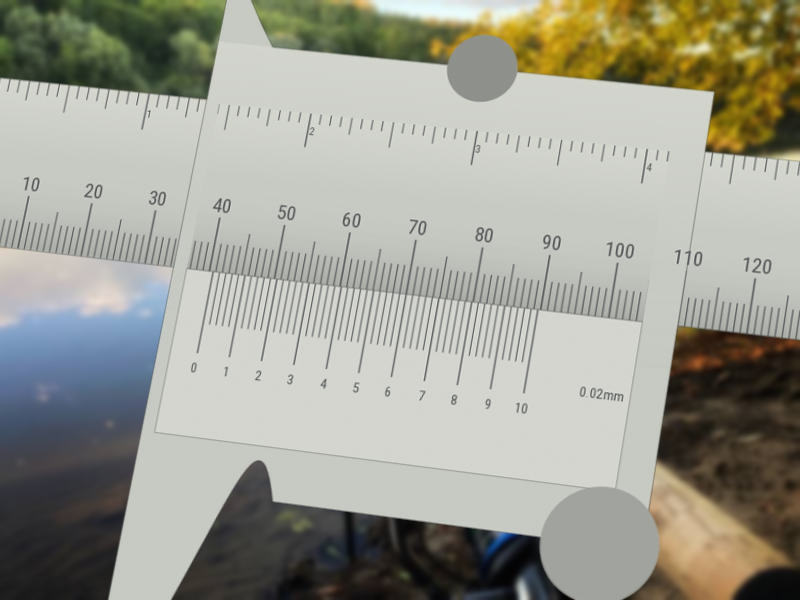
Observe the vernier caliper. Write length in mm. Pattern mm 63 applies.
mm 40.6
